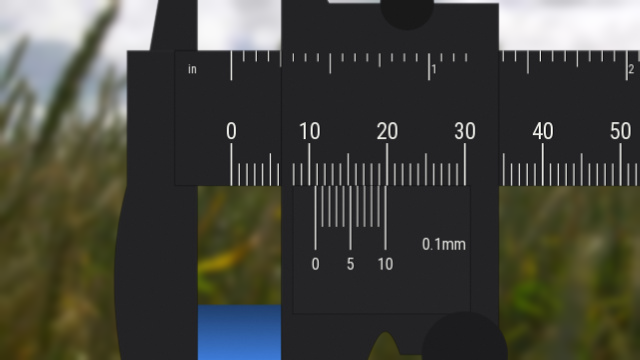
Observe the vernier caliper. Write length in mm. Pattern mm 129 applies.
mm 10.8
